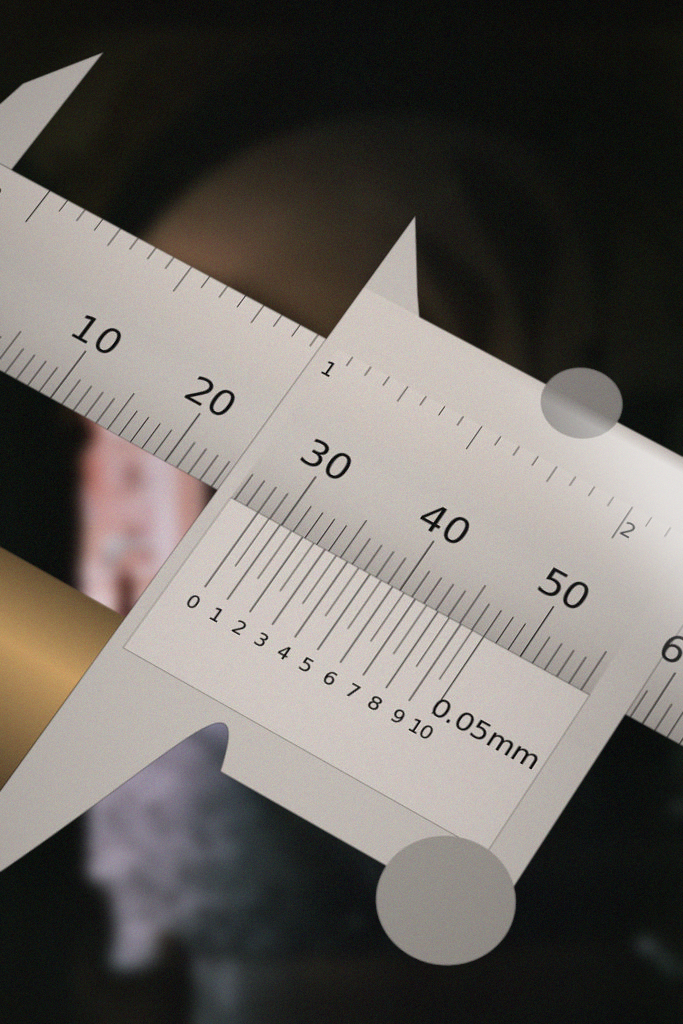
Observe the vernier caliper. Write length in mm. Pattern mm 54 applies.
mm 28.0
